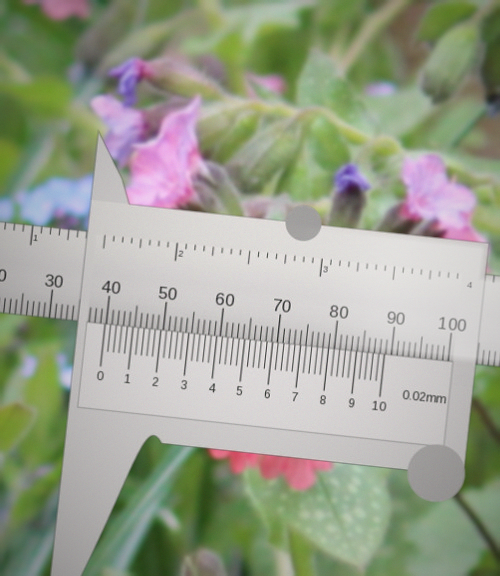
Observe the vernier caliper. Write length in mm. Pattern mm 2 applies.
mm 39.8
